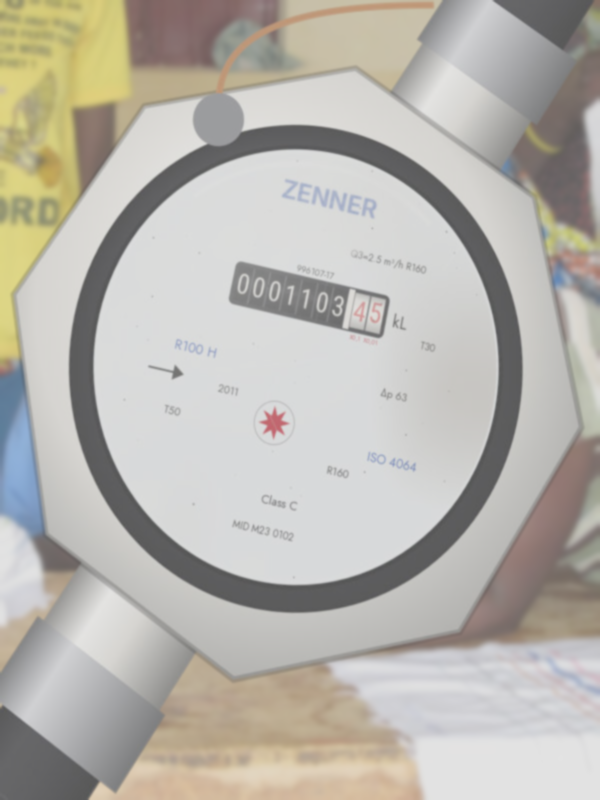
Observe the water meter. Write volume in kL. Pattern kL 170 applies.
kL 1103.45
